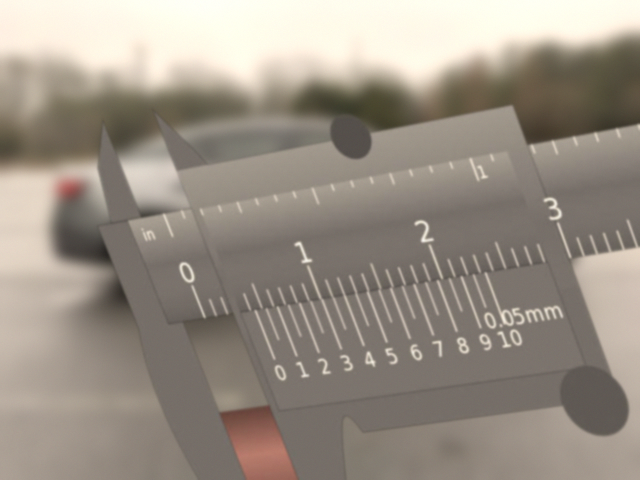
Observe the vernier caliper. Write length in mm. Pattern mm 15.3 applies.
mm 4.4
